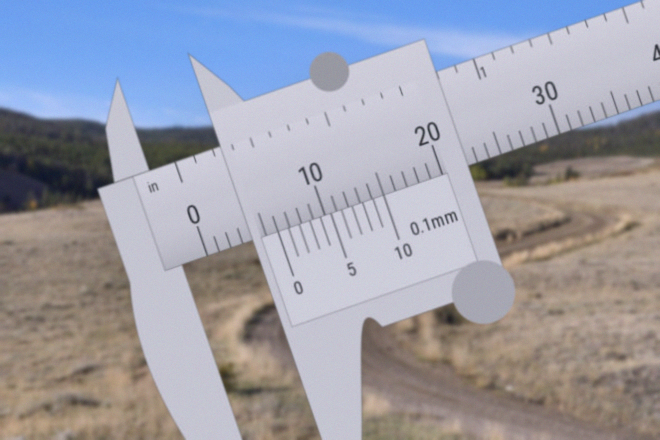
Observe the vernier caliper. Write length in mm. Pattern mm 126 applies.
mm 6.0
